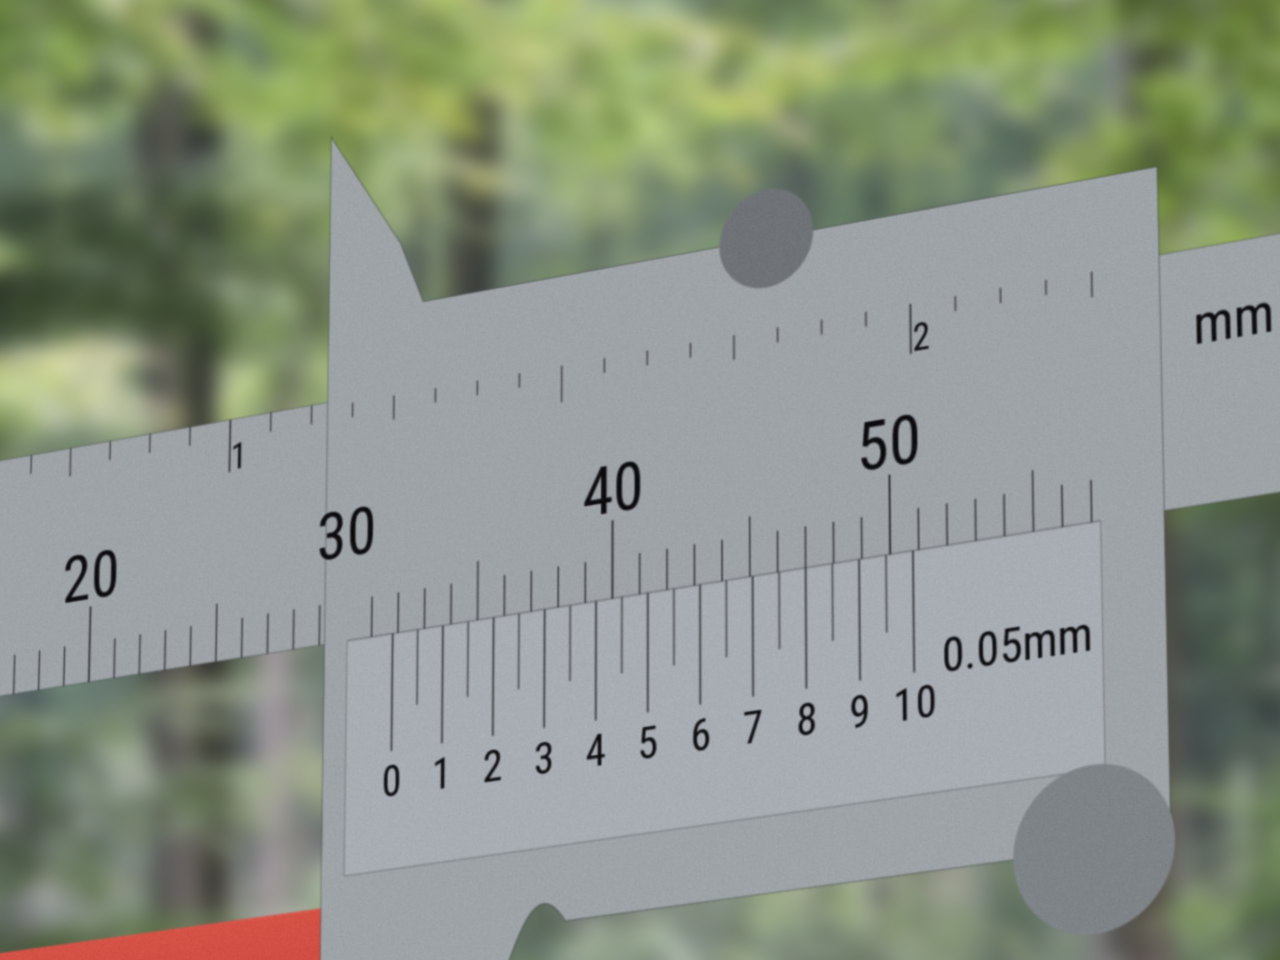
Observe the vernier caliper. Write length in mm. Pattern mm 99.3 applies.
mm 31.8
